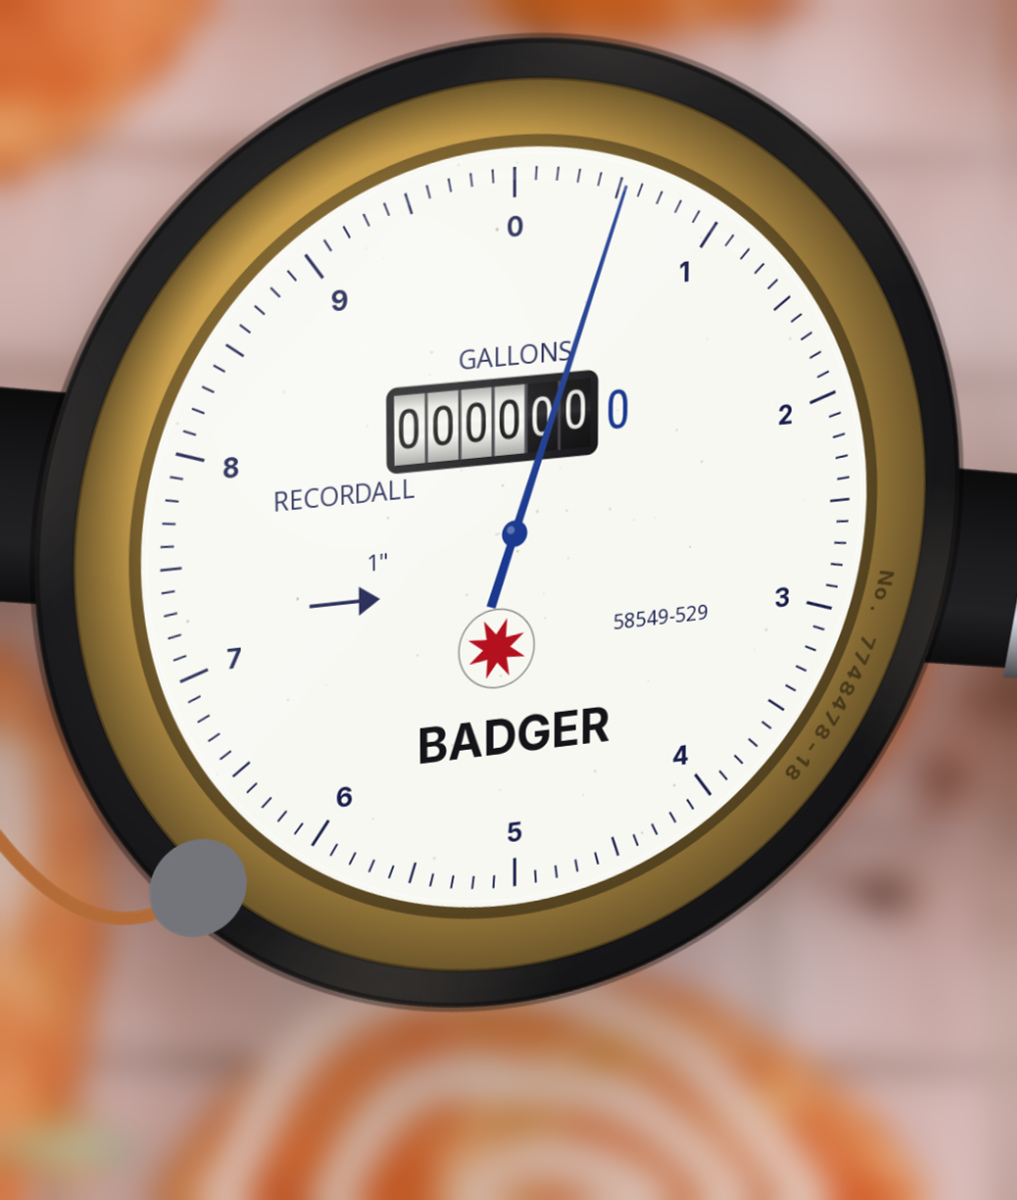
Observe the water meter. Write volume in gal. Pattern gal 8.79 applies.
gal 0.5
